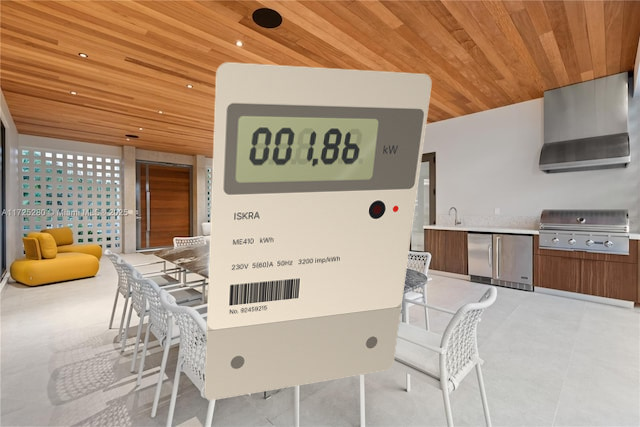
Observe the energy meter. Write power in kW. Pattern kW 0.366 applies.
kW 1.86
